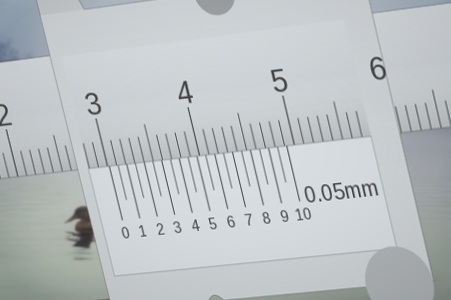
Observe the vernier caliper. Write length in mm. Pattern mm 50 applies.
mm 30.2
